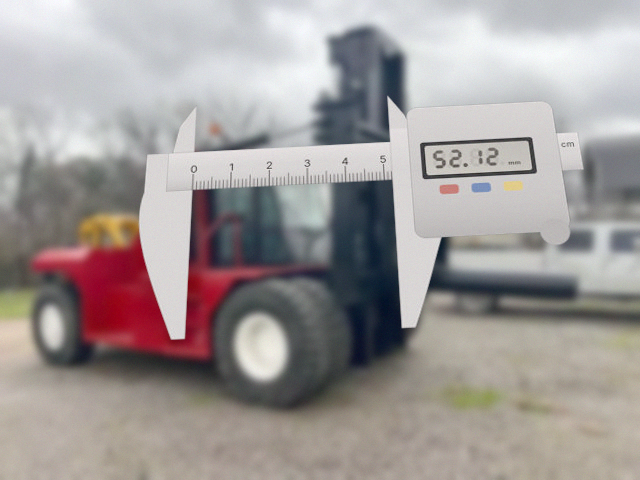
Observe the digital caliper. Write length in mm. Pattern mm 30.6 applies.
mm 52.12
